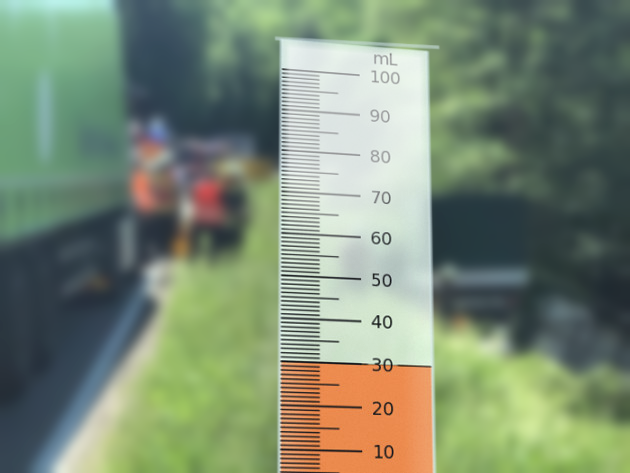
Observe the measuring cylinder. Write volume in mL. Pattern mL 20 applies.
mL 30
